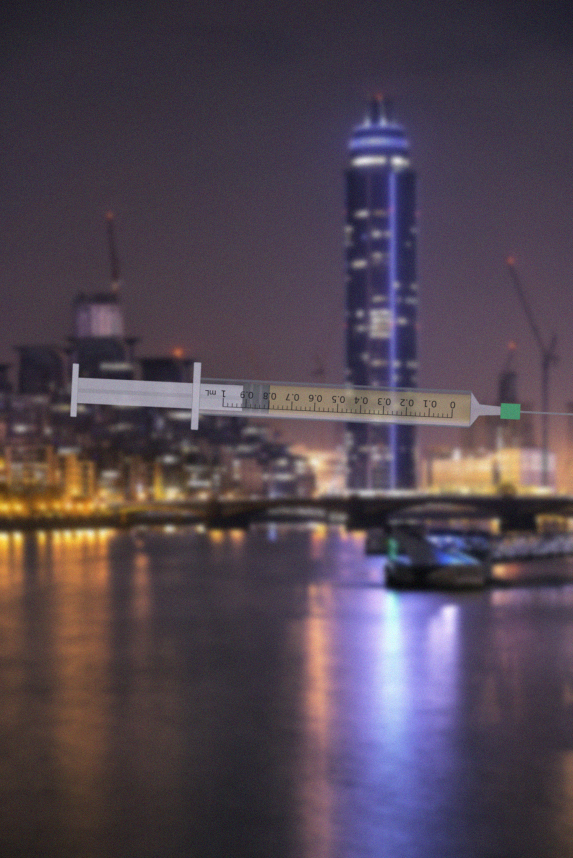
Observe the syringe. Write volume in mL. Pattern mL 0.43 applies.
mL 0.8
